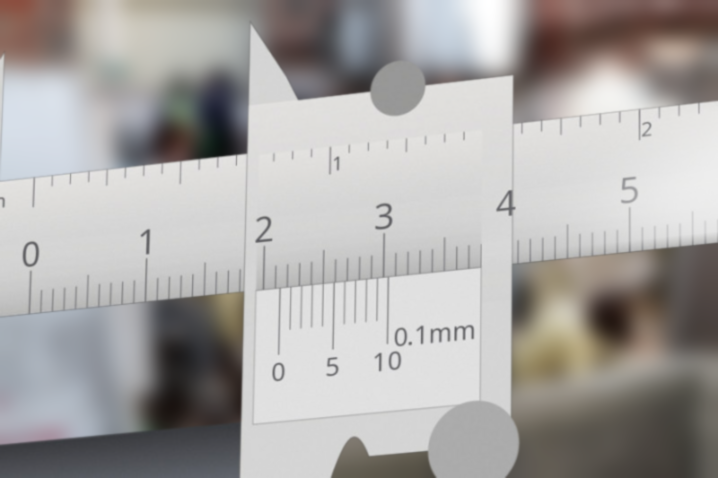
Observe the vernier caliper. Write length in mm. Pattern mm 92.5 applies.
mm 21.4
